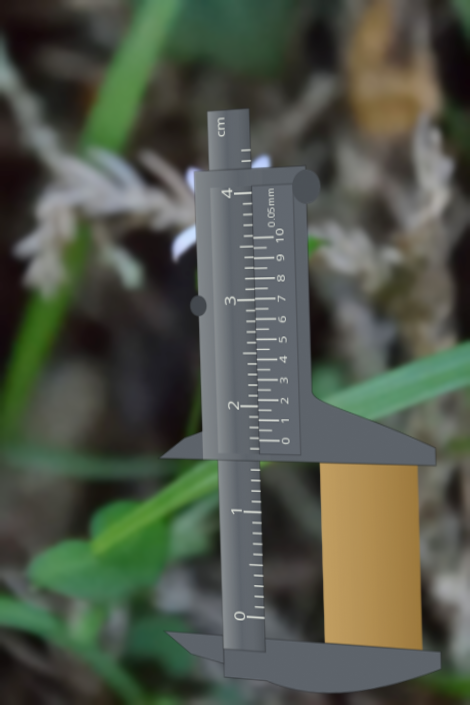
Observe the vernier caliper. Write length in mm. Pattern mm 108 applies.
mm 16.8
